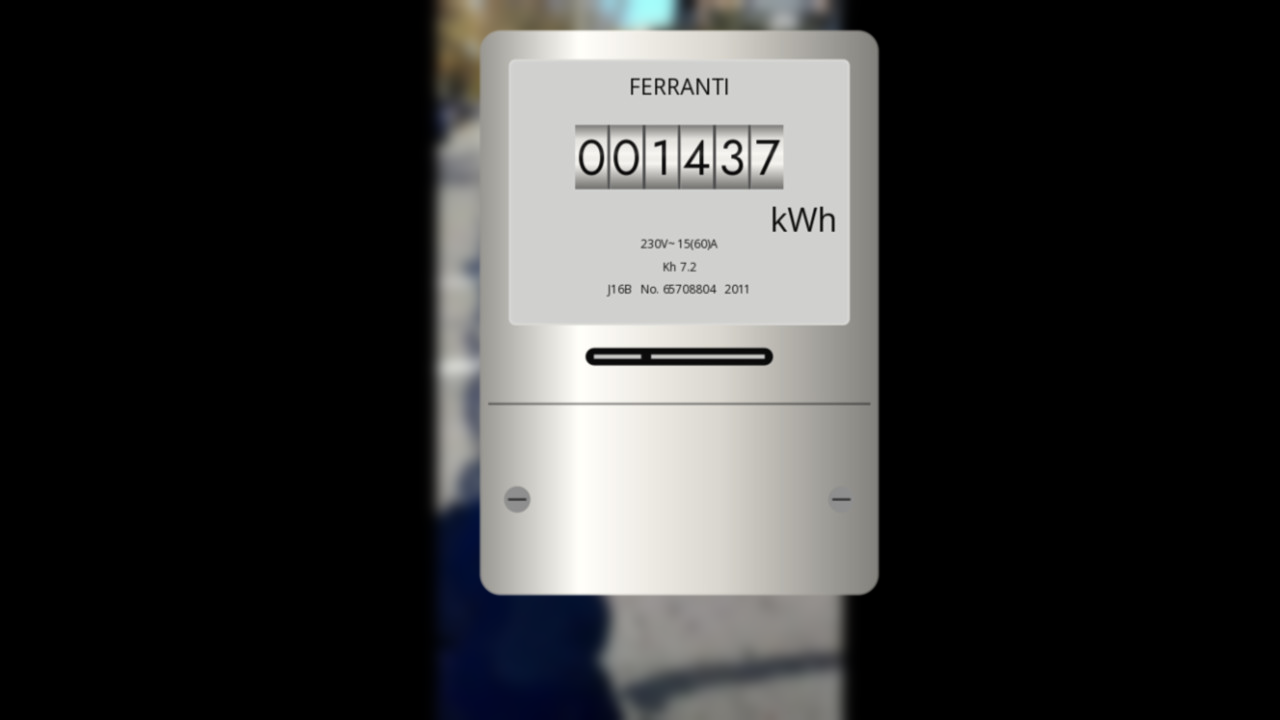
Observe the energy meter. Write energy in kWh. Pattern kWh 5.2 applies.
kWh 1437
